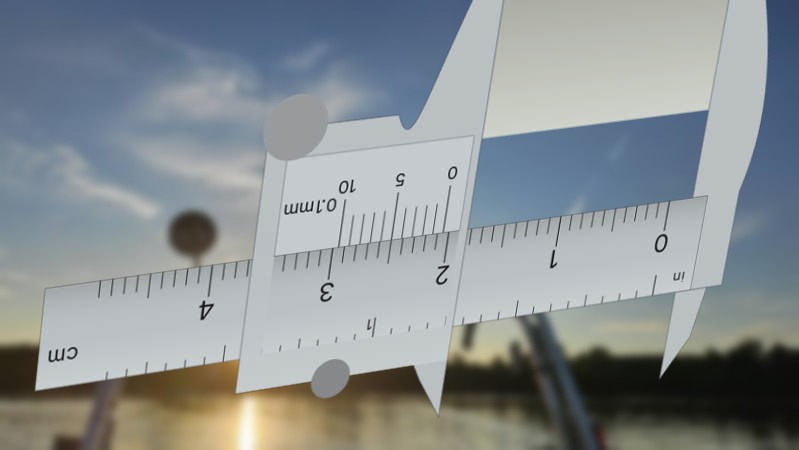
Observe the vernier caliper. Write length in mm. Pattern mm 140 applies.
mm 20.5
